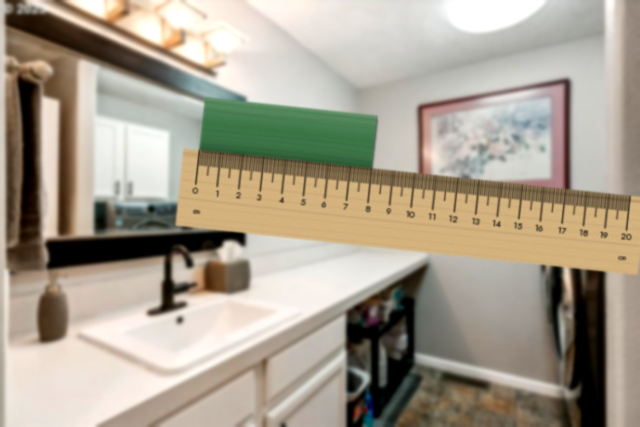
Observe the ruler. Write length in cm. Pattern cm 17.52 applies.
cm 8
